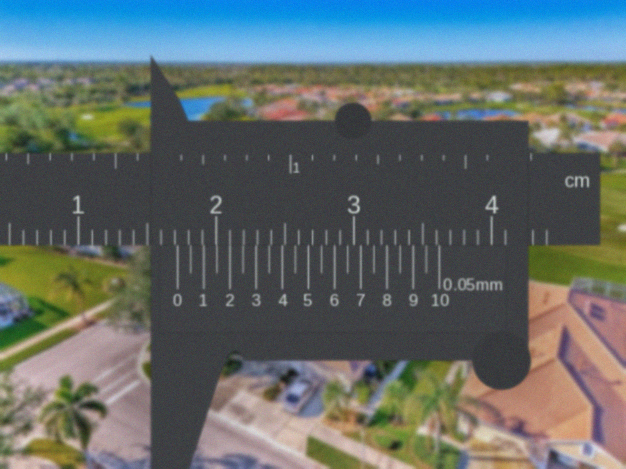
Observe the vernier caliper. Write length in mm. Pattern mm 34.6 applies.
mm 17.2
